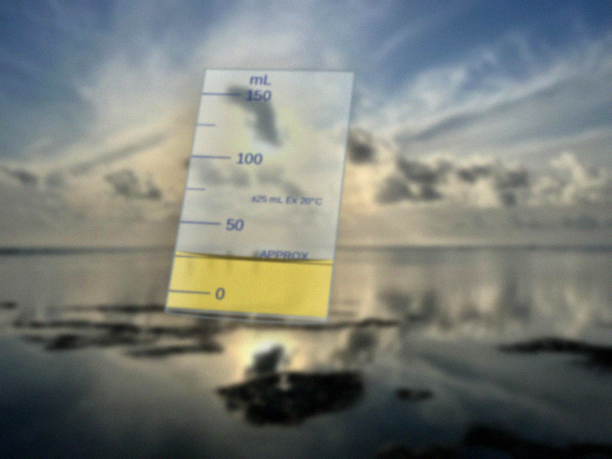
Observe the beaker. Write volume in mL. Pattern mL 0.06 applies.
mL 25
